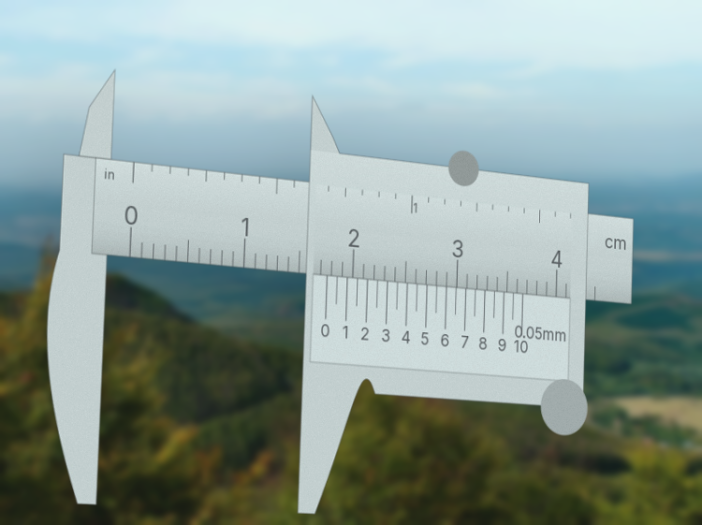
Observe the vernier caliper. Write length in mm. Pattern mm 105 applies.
mm 17.6
